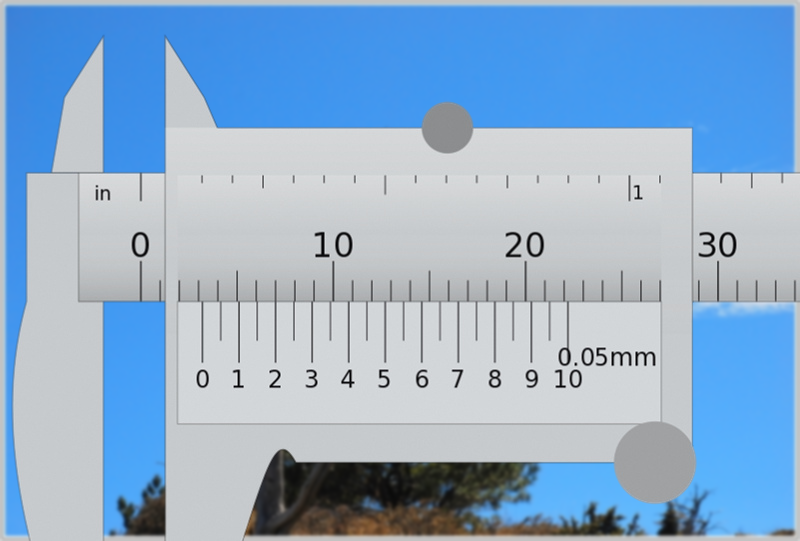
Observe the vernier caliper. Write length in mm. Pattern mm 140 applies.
mm 3.2
